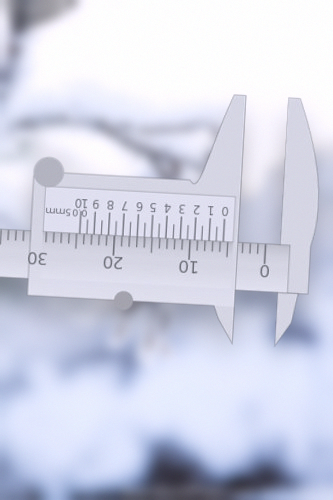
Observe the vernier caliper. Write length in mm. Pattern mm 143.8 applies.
mm 5.6
